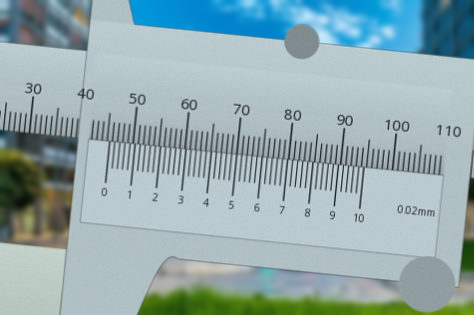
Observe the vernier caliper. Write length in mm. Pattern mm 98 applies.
mm 45.5
